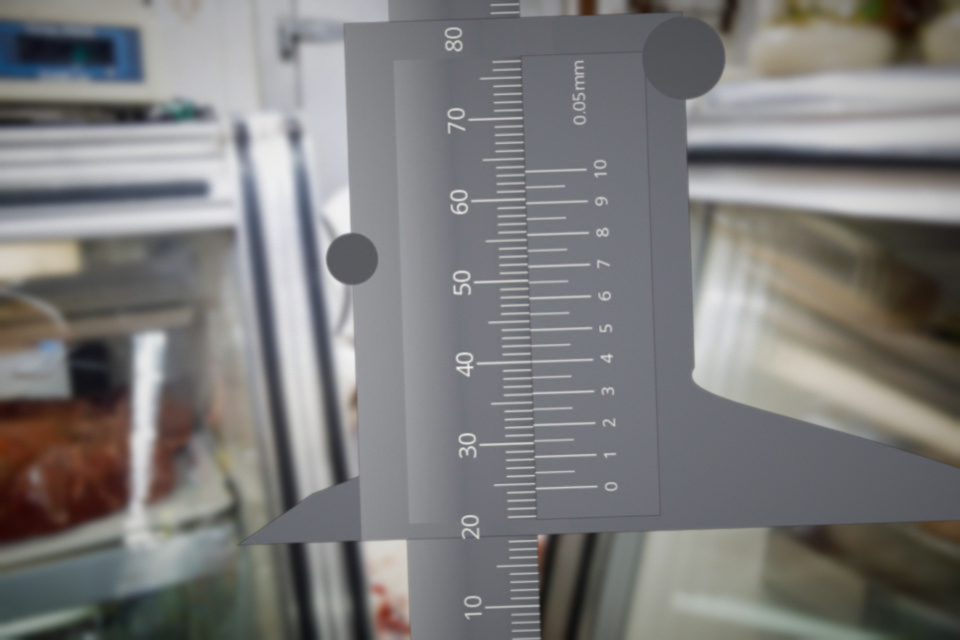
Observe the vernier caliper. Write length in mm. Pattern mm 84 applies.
mm 24.4
